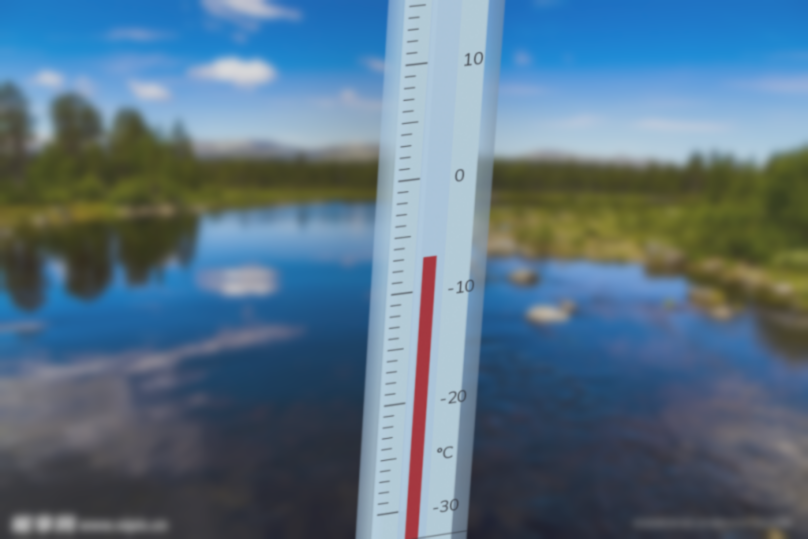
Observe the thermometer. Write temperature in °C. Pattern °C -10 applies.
°C -7
